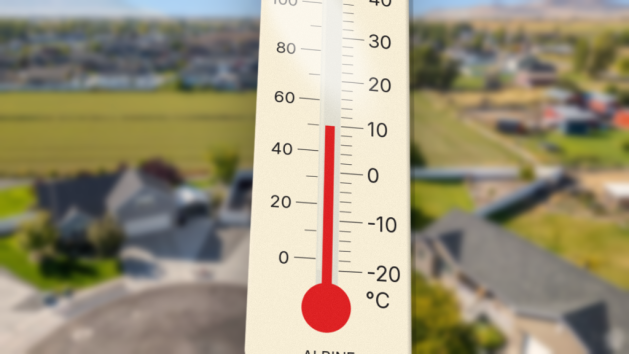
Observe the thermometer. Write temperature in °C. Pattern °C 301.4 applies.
°C 10
